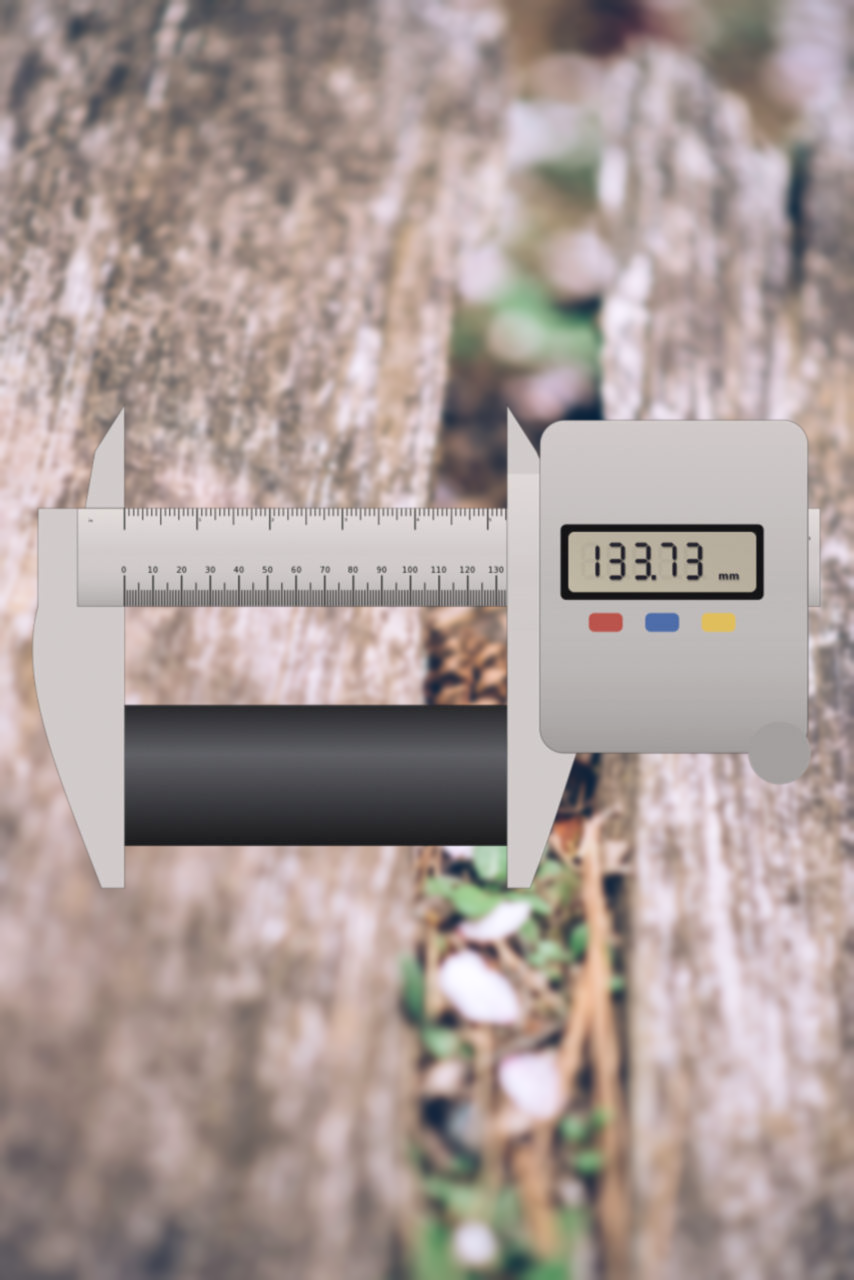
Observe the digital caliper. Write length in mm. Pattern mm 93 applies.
mm 133.73
